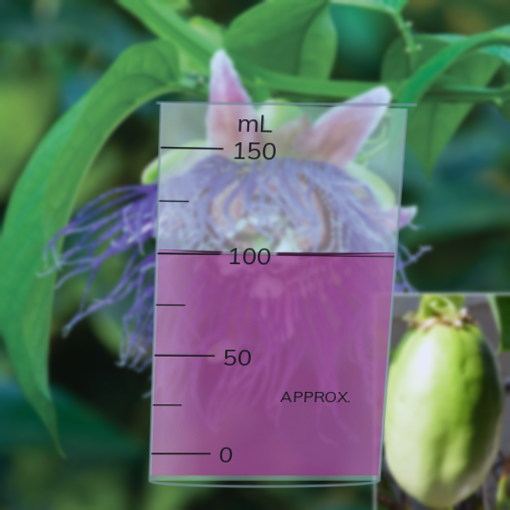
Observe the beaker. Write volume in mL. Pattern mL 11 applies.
mL 100
